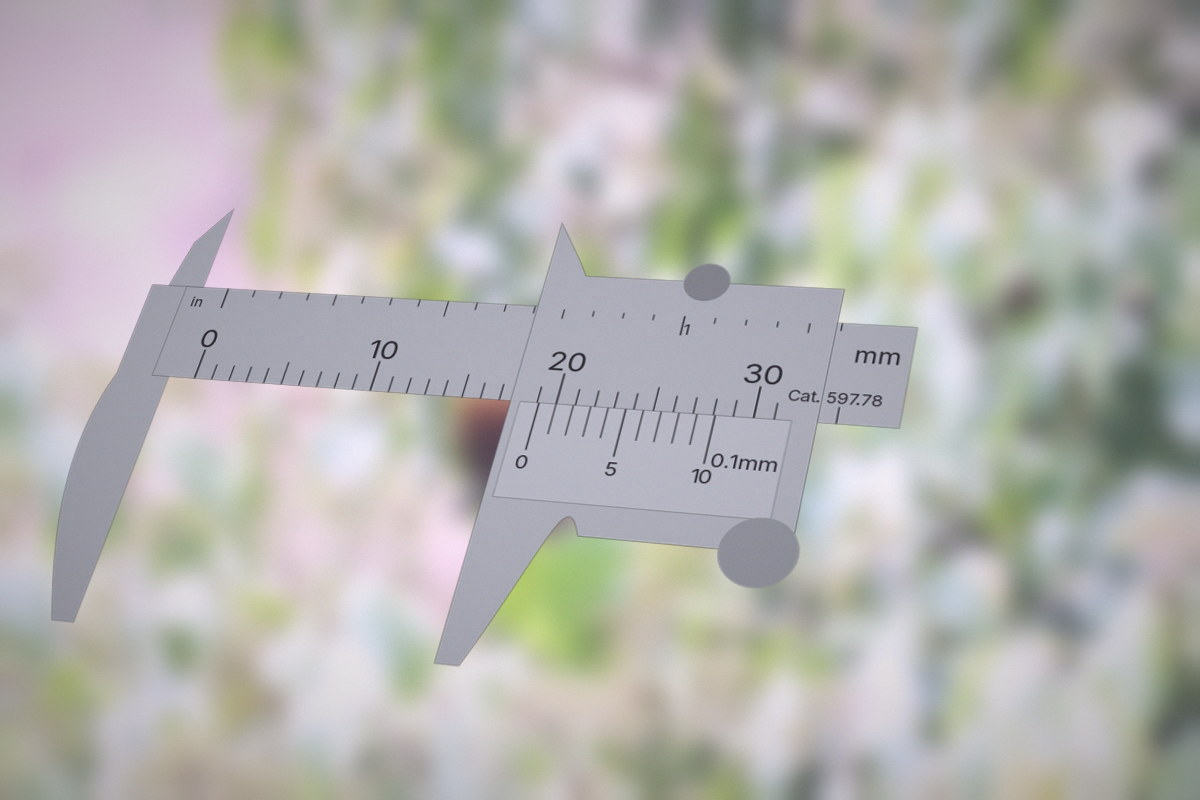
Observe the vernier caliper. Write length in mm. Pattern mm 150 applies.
mm 19.1
